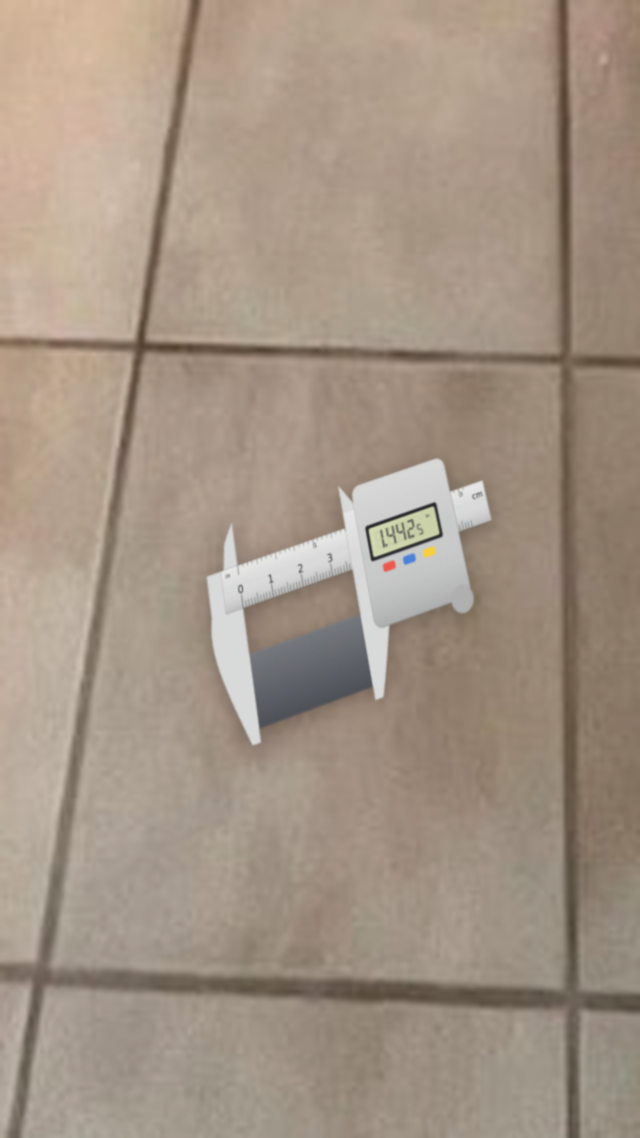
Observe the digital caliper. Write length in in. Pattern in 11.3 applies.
in 1.4425
